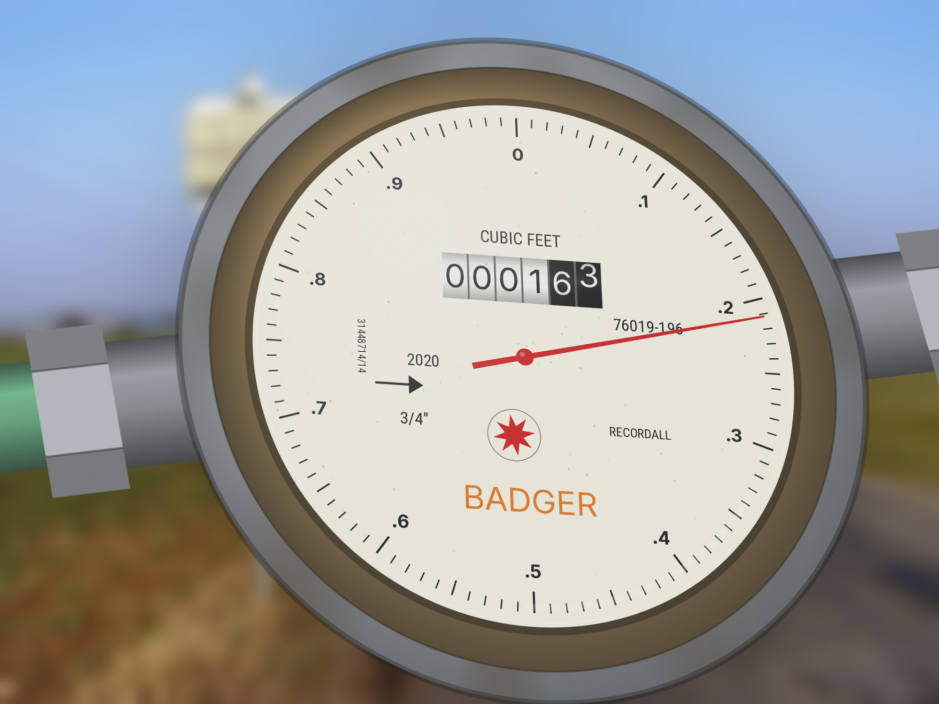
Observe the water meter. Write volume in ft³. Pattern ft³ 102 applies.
ft³ 163.21
